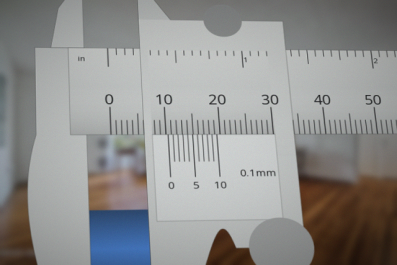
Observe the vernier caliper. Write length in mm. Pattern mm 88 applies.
mm 10.4
